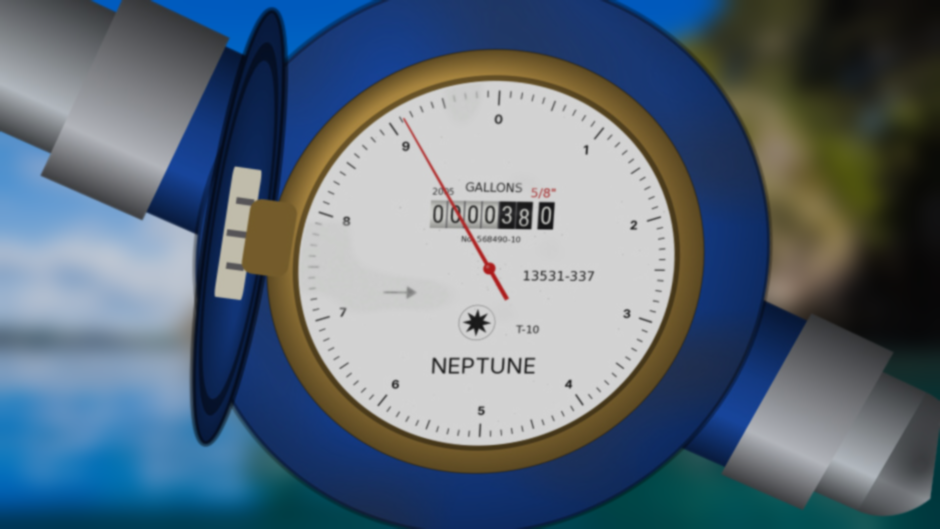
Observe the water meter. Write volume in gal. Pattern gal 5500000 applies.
gal 379.1
